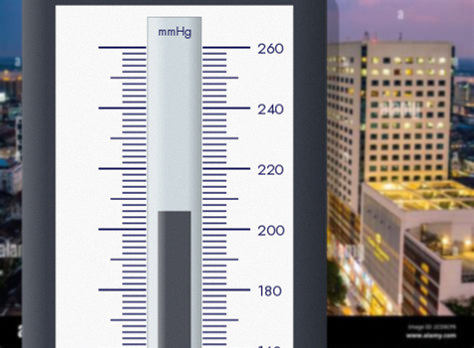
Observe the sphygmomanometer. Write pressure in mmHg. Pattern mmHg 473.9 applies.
mmHg 206
